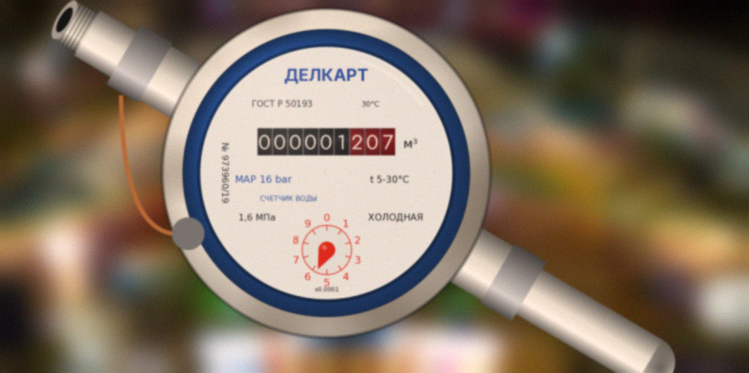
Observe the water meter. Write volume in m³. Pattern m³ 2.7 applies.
m³ 1.2075
